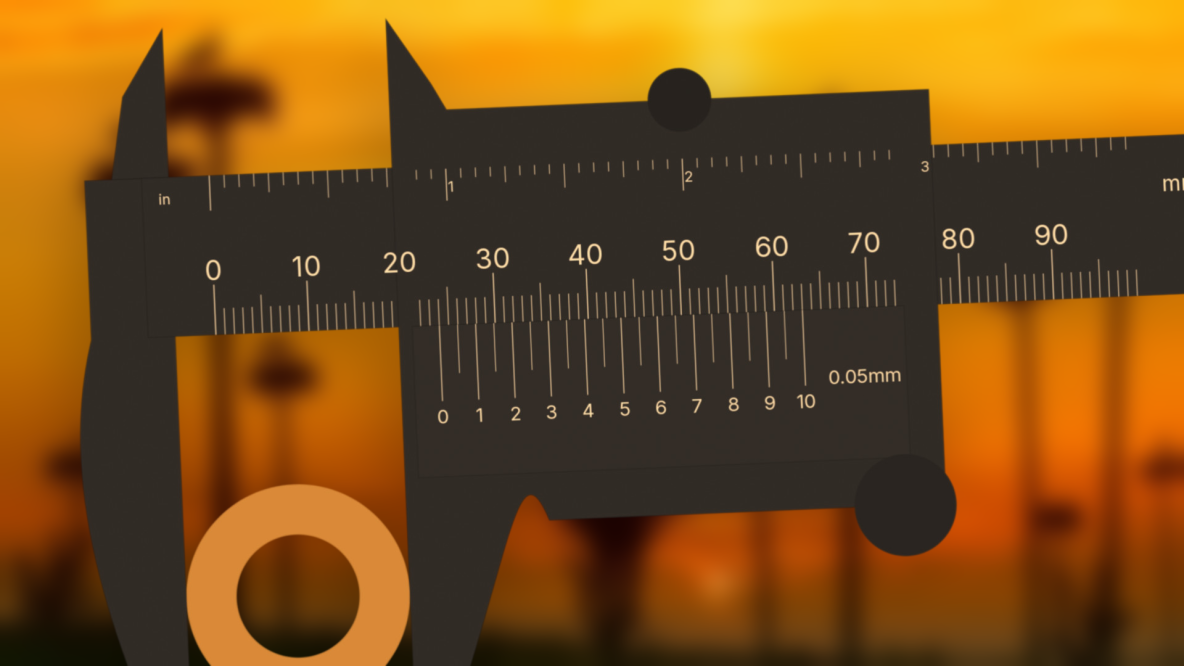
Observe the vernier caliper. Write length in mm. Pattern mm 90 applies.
mm 24.0
